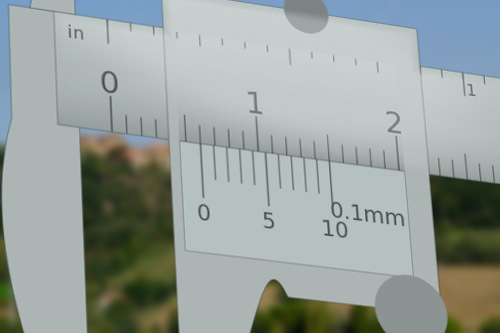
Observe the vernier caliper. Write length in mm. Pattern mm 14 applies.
mm 6.0
